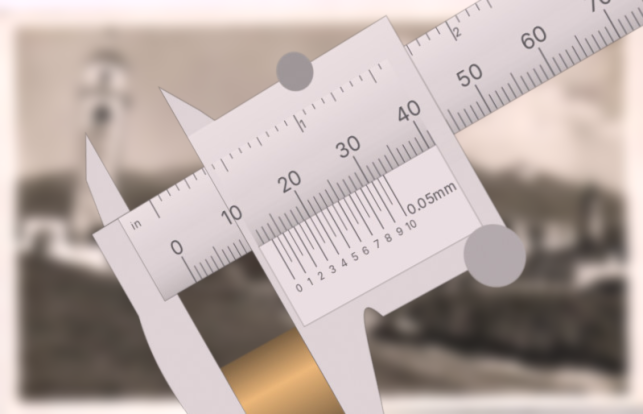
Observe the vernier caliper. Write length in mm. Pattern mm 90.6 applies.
mm 13.4
